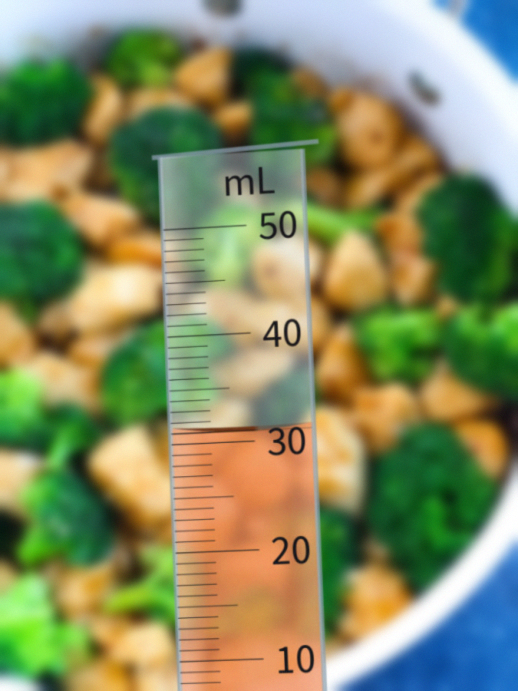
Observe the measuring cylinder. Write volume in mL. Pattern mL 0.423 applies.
mL 31
